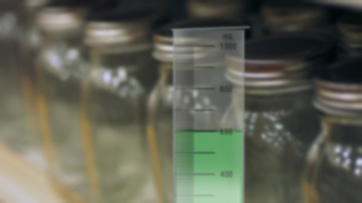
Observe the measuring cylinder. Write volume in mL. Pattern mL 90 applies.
mL 600
